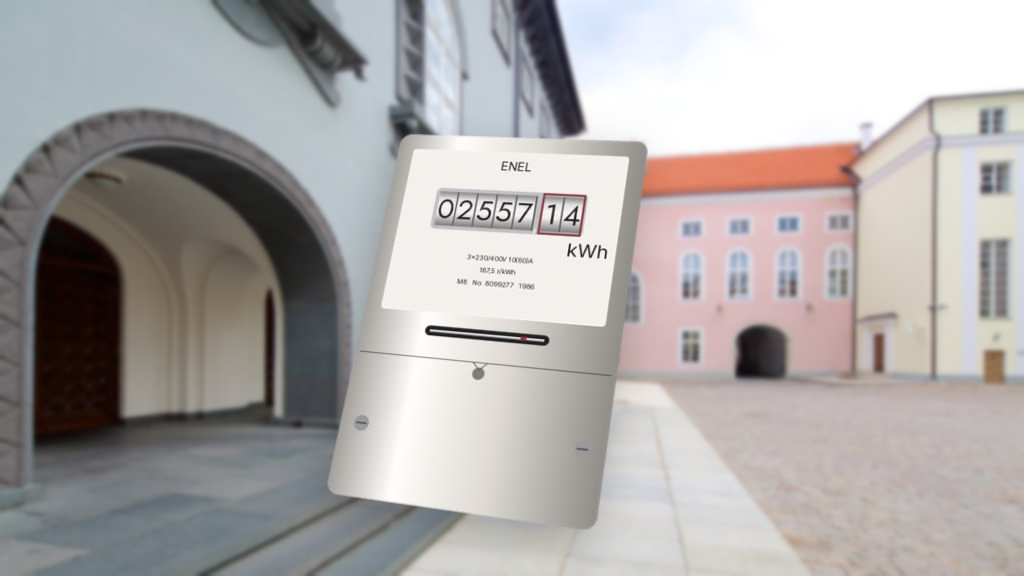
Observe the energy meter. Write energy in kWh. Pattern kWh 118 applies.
kWh 2557.14
